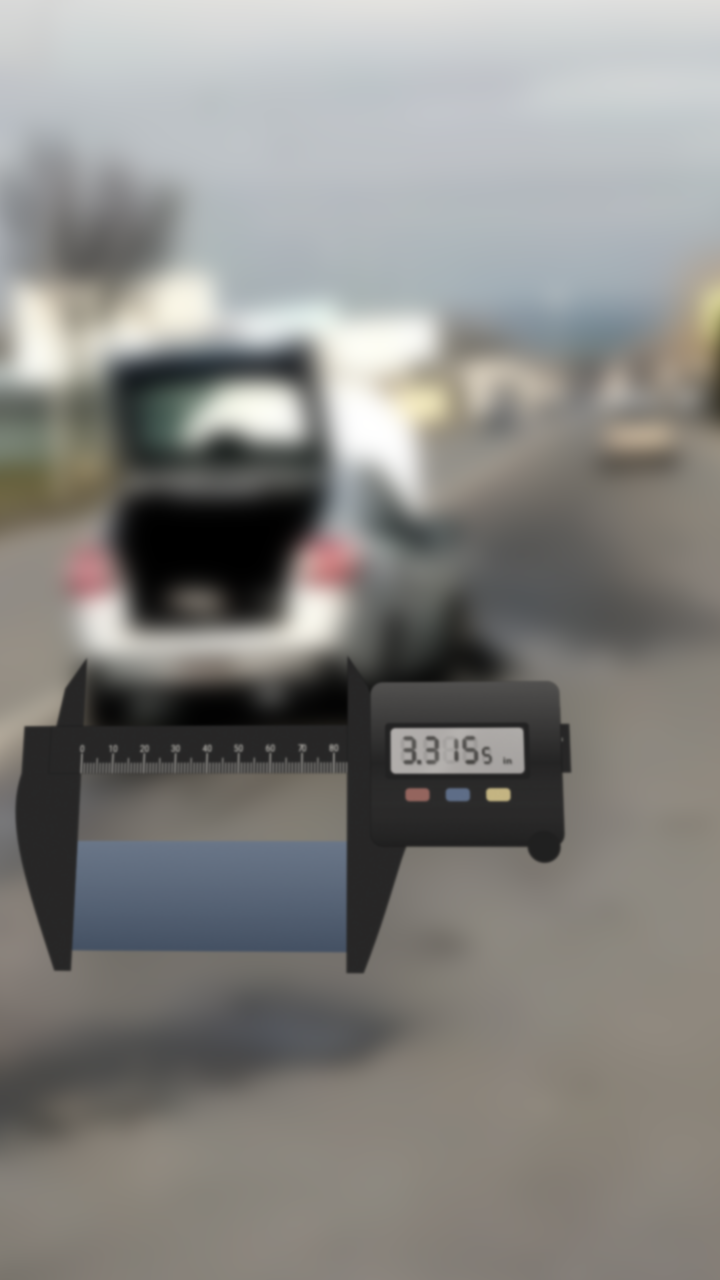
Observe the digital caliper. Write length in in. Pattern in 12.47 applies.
in 3.3155
